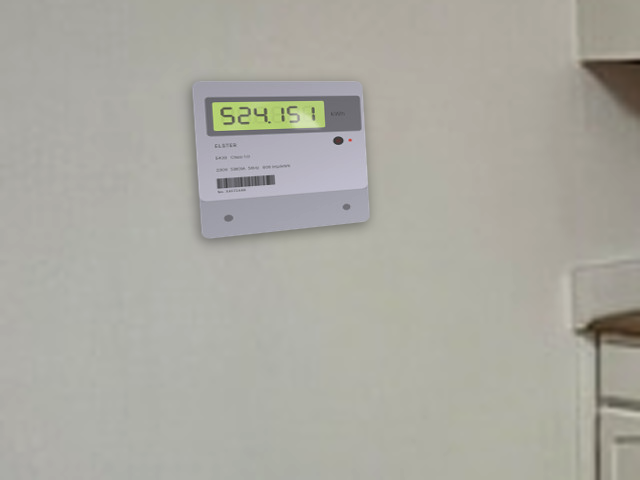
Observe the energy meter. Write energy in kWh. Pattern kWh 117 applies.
kWh 524.151
